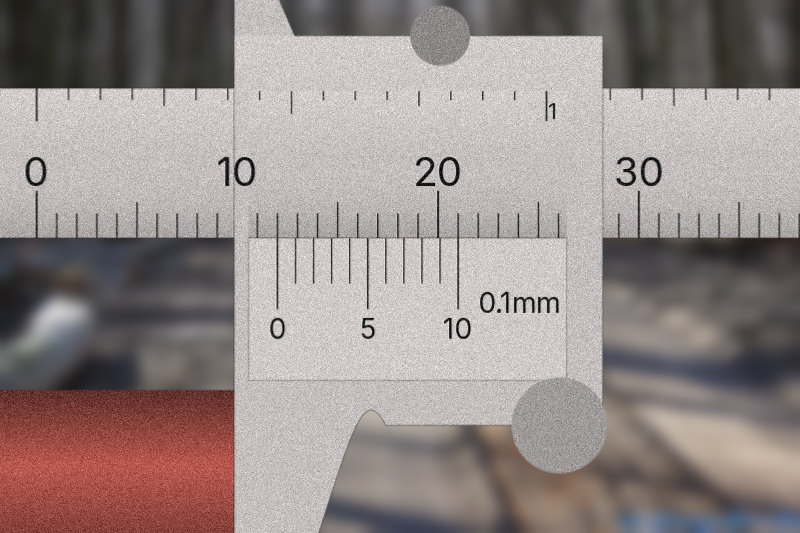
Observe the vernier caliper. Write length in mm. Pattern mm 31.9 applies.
mm 12.0
